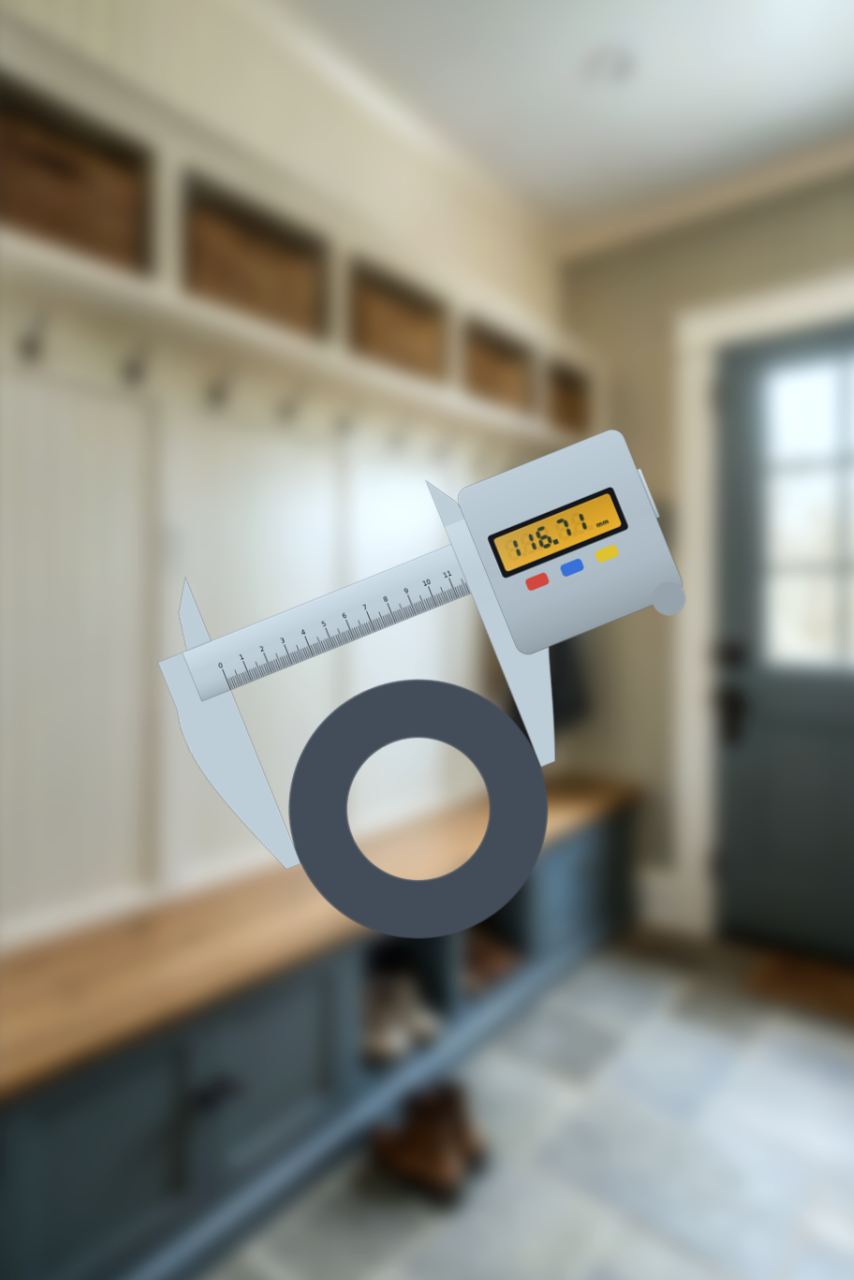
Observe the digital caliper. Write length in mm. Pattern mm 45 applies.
mm 116.71
